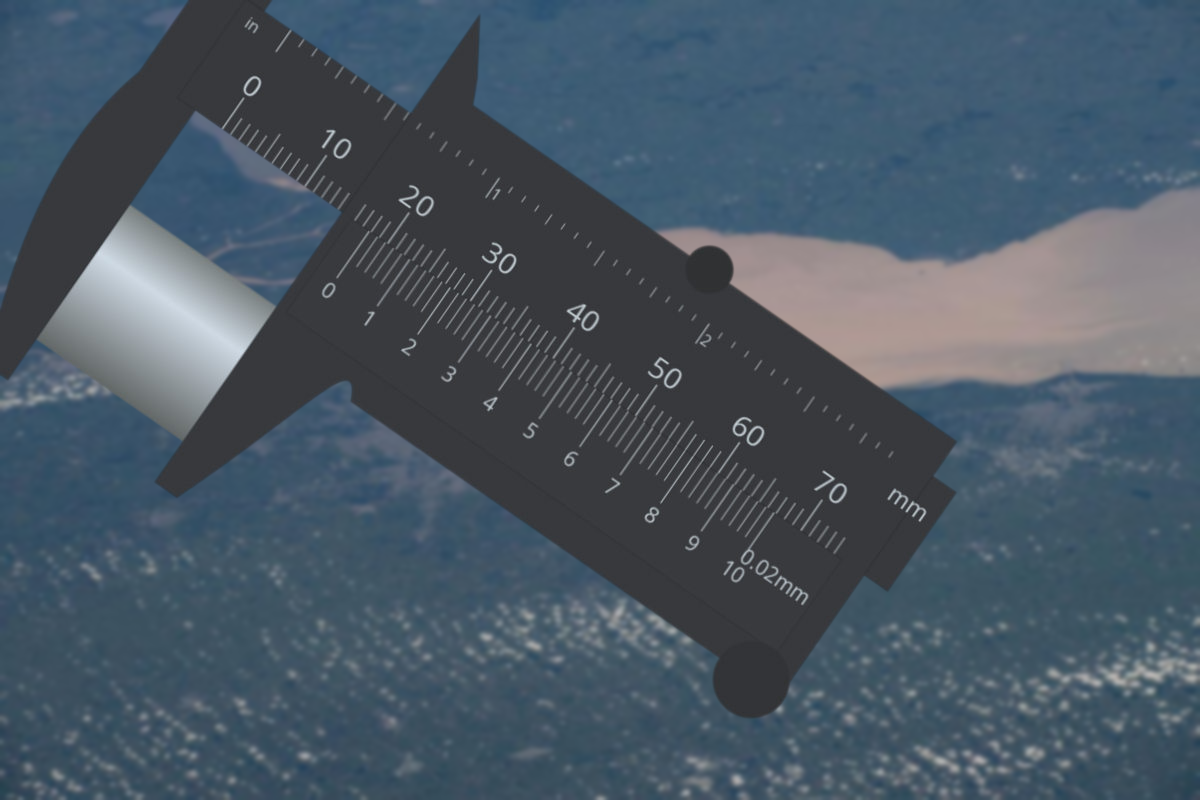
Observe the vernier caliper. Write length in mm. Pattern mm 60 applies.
mm 17.8
